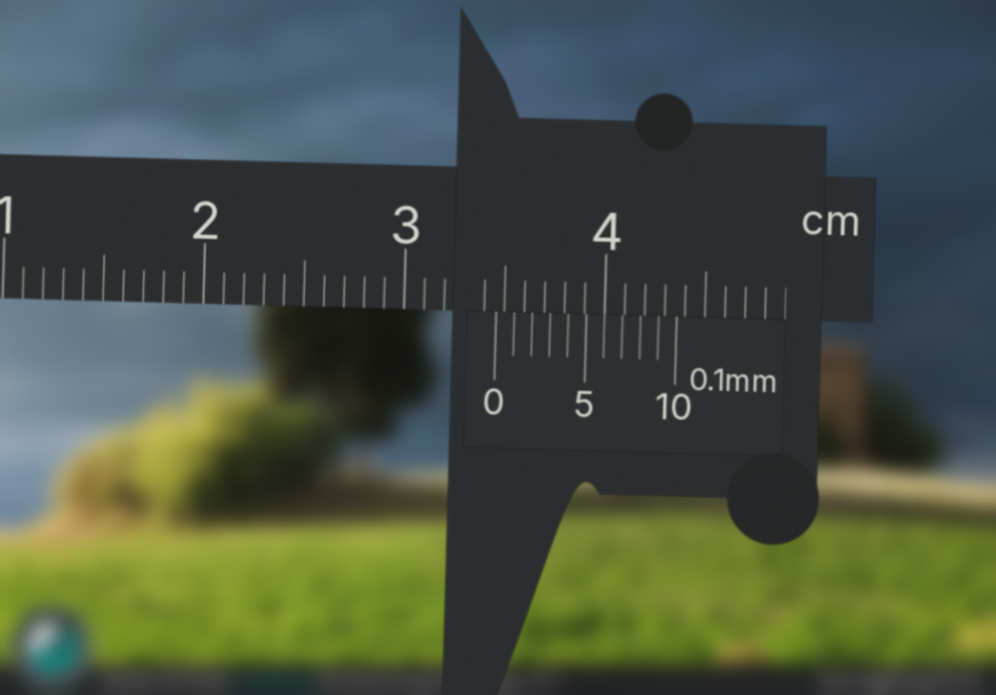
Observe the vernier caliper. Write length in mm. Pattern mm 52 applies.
mm 34.6
